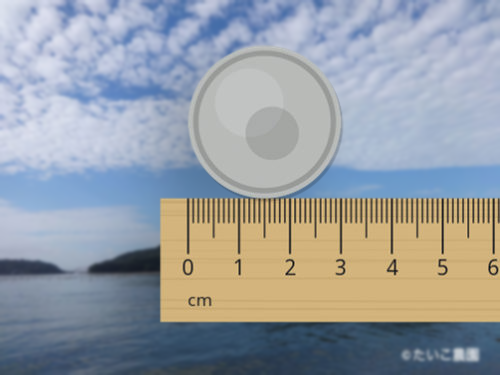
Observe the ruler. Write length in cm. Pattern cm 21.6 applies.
cm 3
